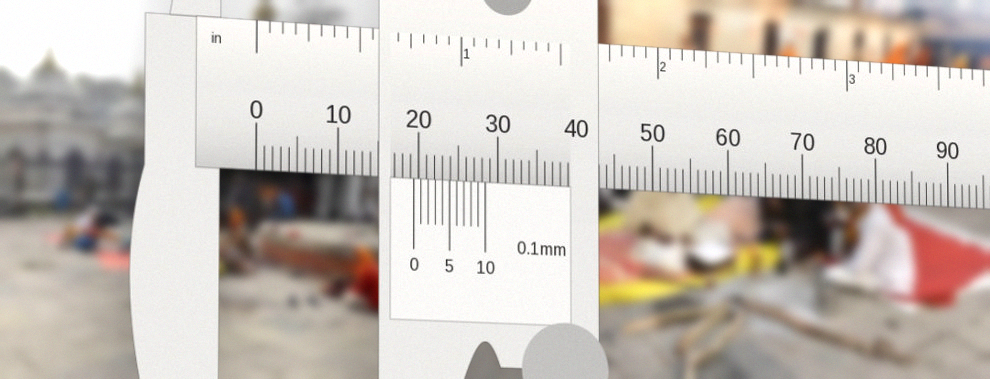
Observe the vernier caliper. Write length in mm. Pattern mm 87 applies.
mm 19.4
